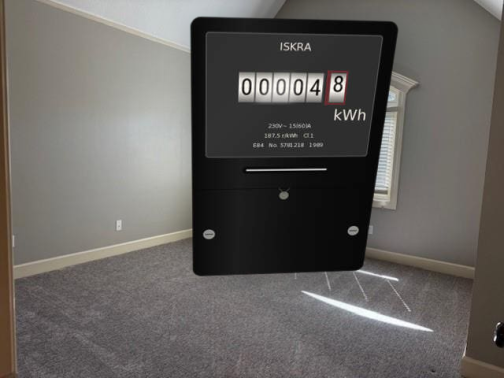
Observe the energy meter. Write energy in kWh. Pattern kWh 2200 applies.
kWh 4.8
